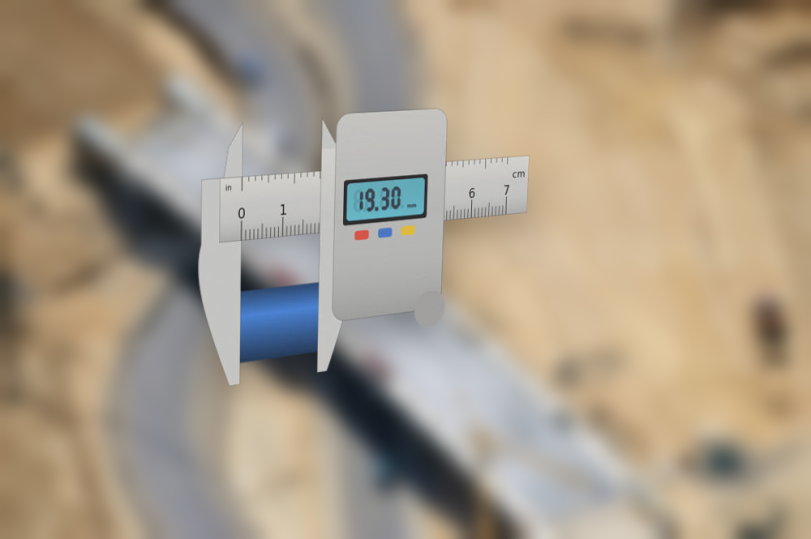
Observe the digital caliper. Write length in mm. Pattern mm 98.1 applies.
mm 19.30
